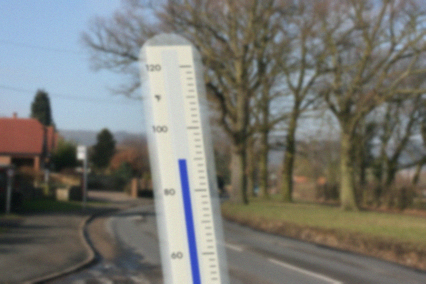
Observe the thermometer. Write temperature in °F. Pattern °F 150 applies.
°F 90
